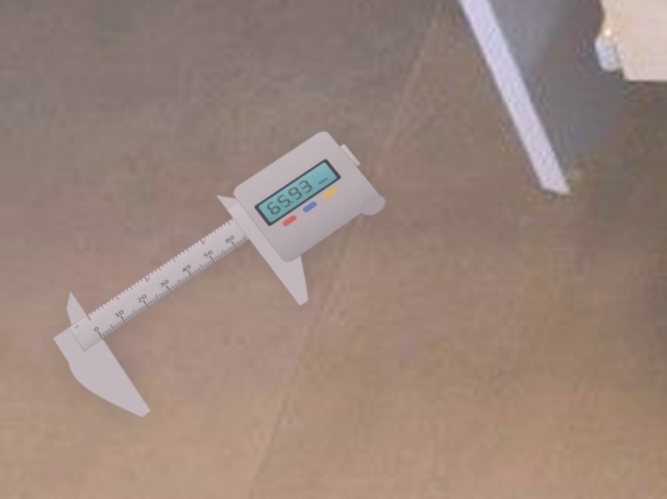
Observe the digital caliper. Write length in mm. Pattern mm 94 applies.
mm 65.93
